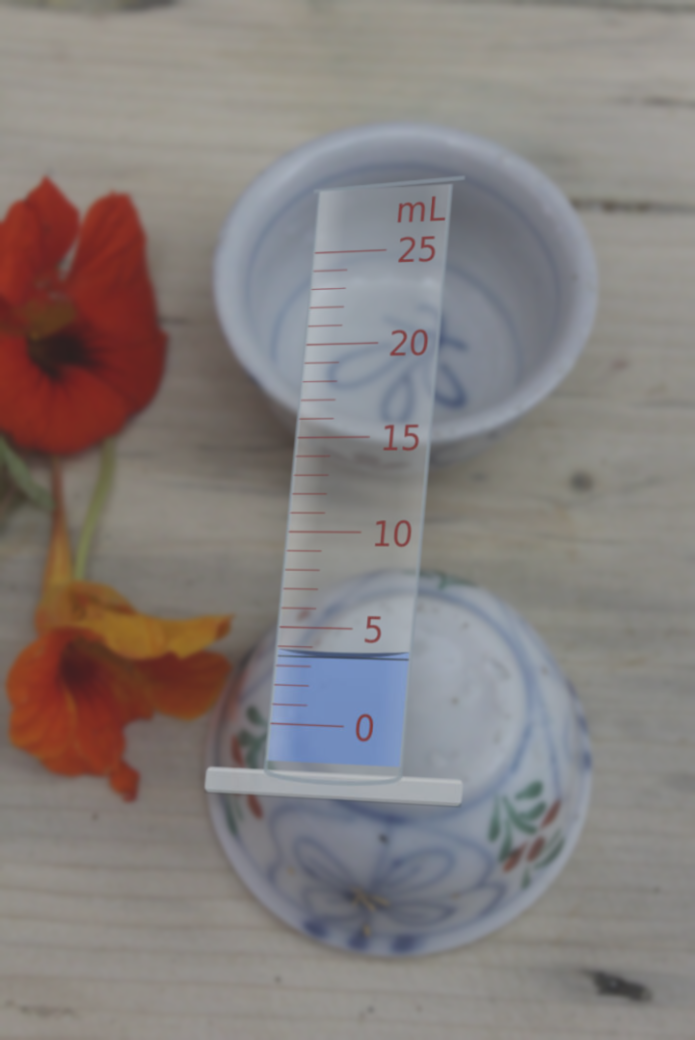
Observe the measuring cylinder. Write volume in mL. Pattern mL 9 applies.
mL 3.5
